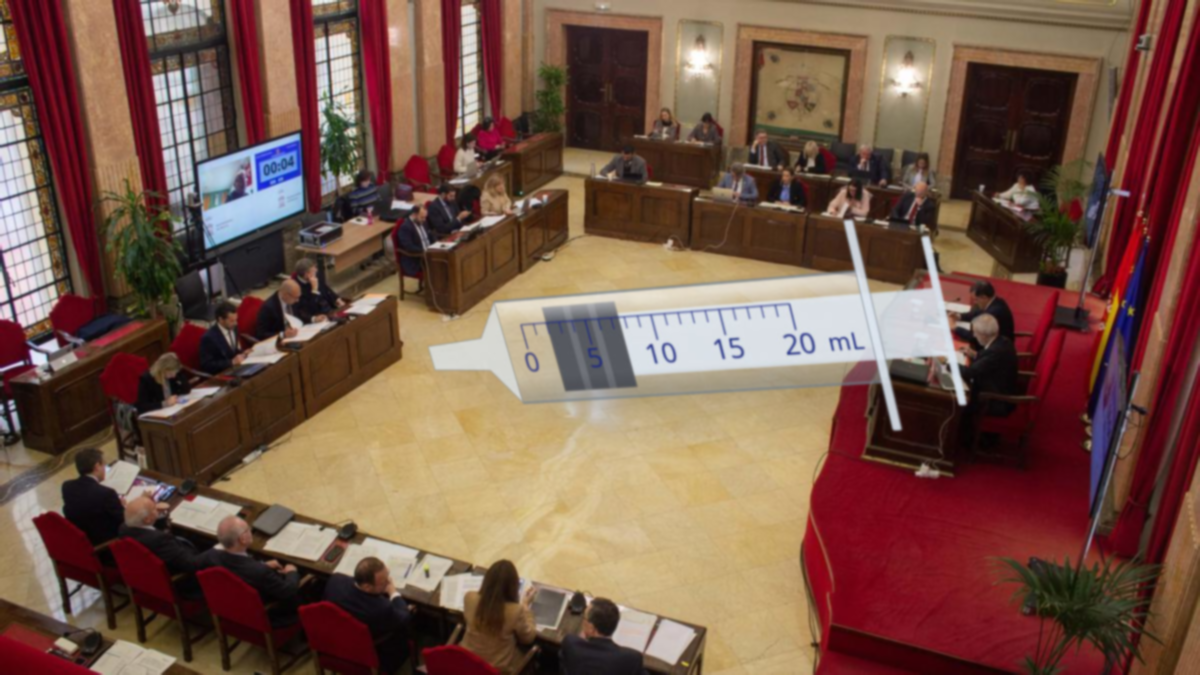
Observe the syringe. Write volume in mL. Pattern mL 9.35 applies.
mL 2
